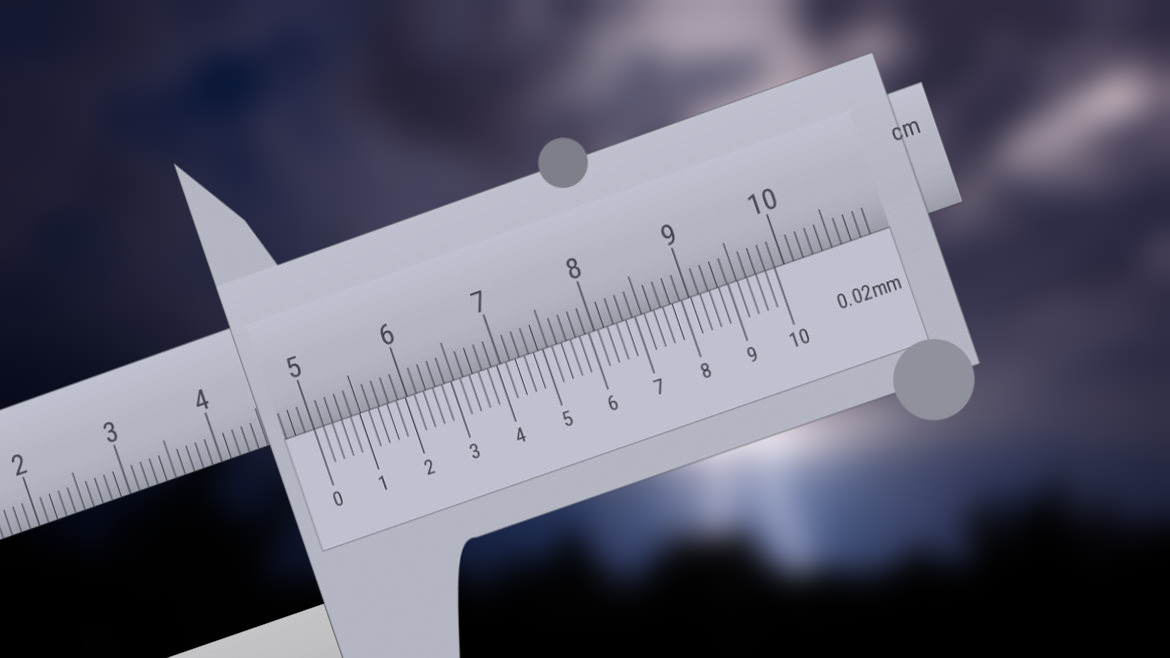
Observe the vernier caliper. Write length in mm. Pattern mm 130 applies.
mm 50.0
